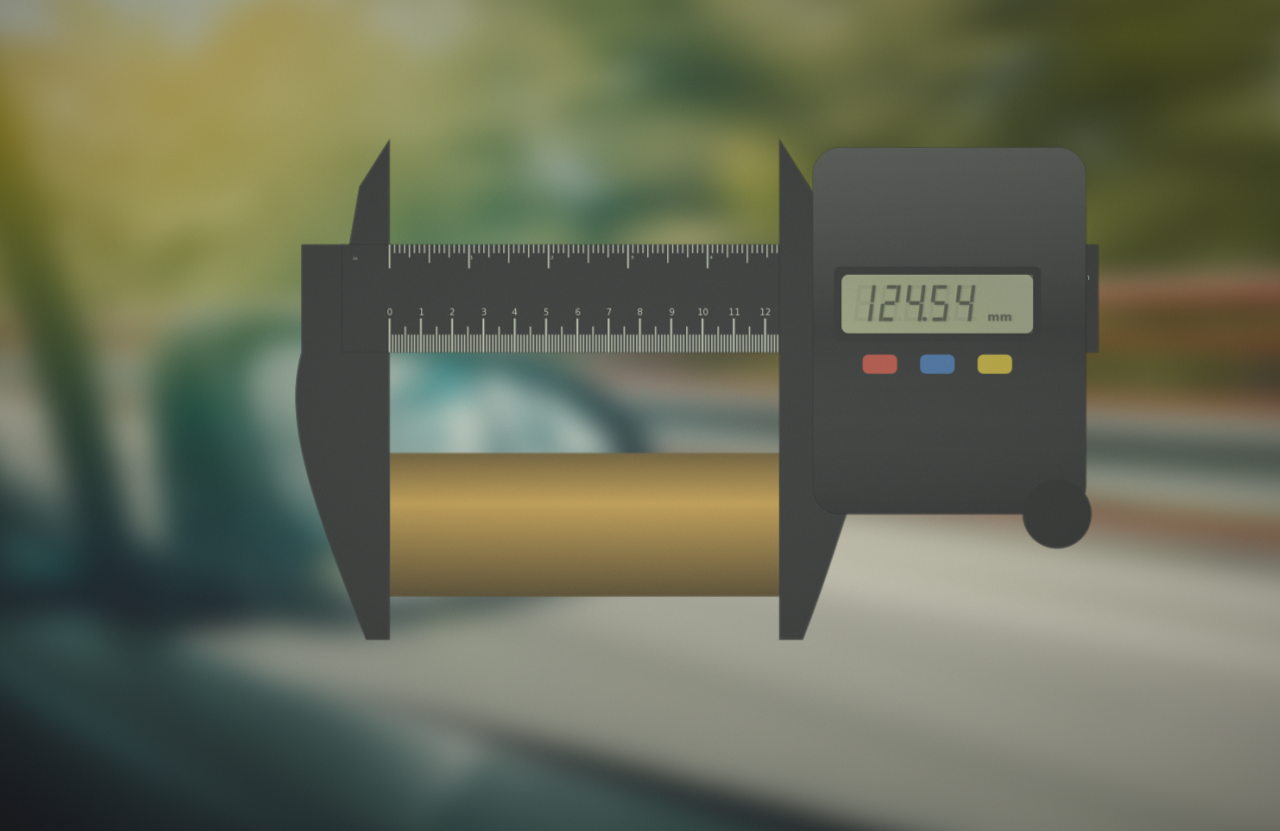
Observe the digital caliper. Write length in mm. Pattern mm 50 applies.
mm 124.54
